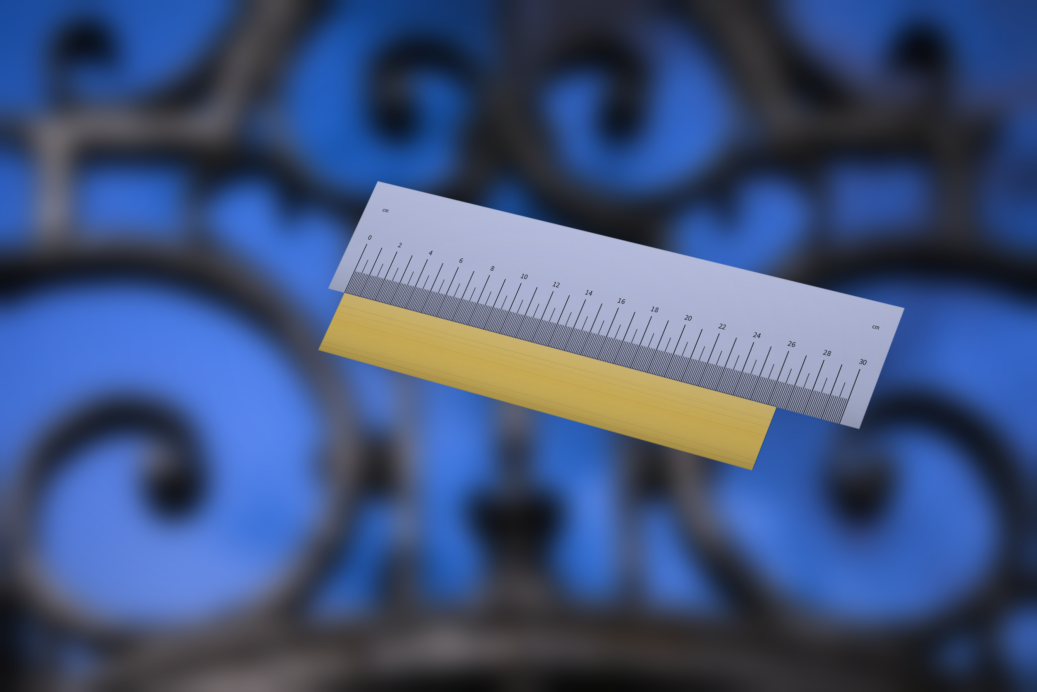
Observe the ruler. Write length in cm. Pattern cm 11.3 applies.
cm 26.5
